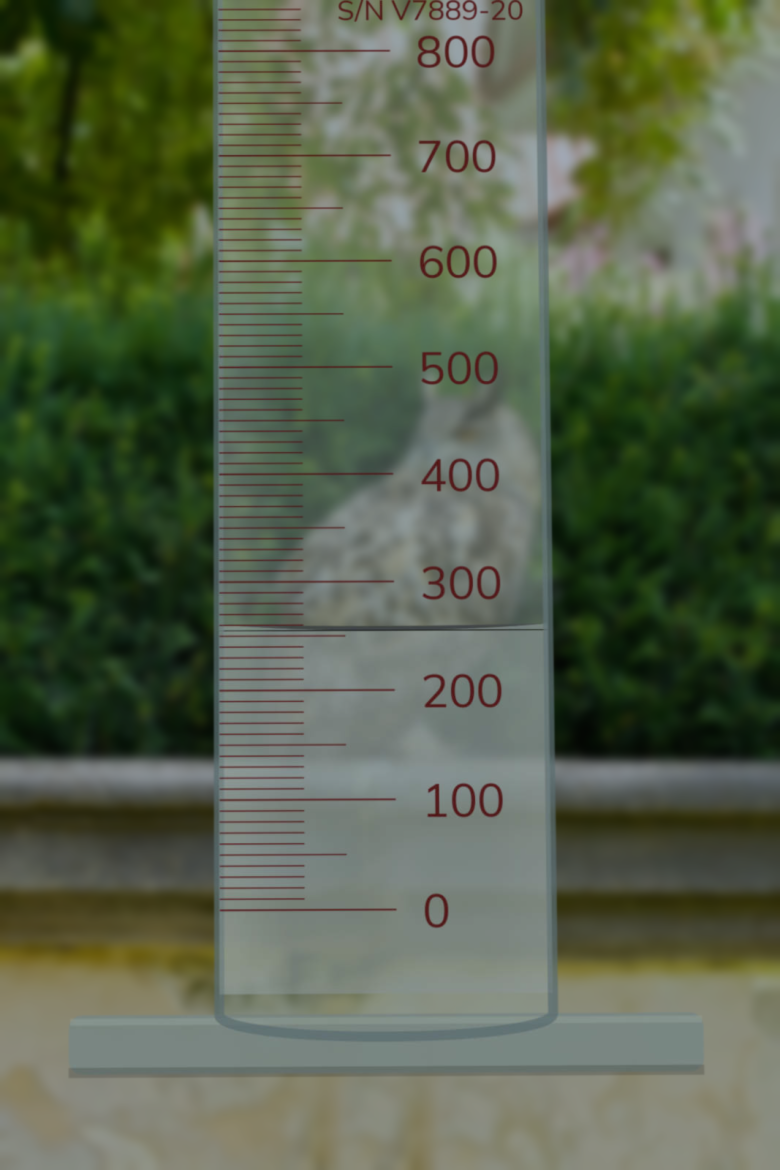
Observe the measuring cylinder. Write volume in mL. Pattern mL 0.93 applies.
mL 255
